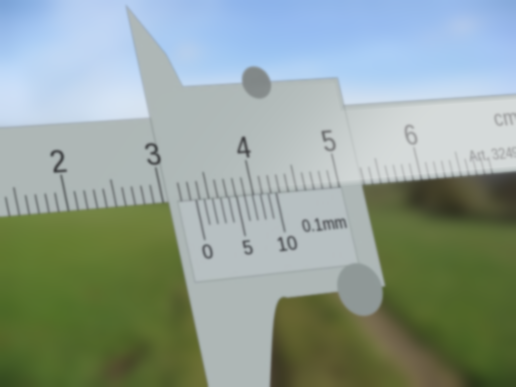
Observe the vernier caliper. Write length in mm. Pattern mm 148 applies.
mm 33.6
